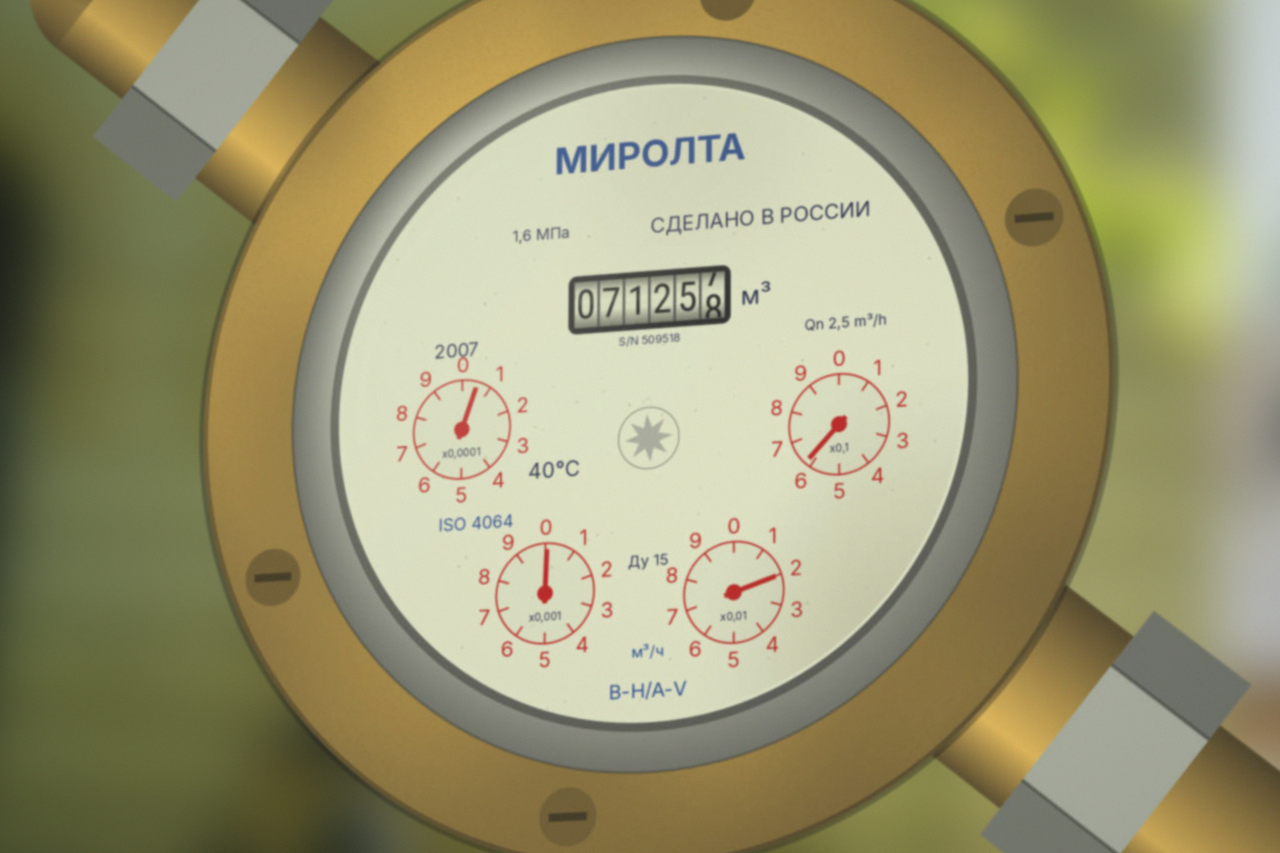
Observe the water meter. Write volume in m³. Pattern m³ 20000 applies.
m³ 71257.6200
